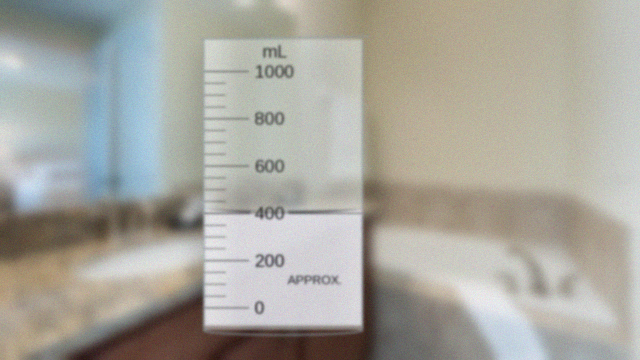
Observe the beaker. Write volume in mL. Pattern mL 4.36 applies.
mL 400
